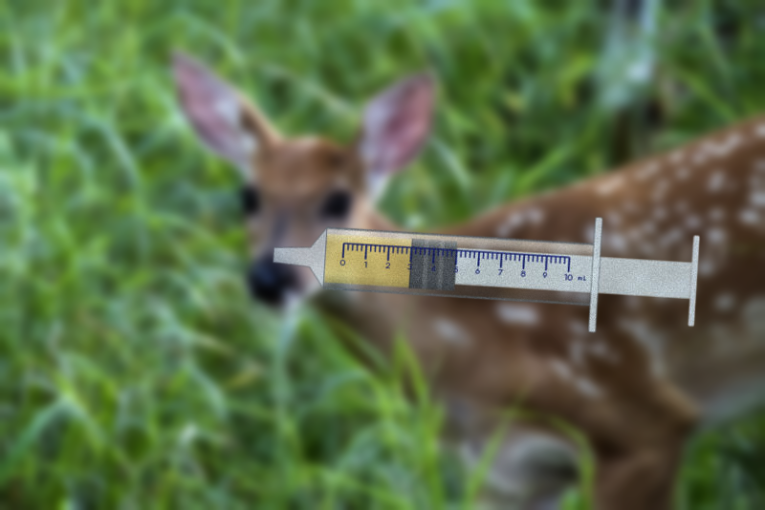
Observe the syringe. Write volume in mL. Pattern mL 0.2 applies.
mL 3
